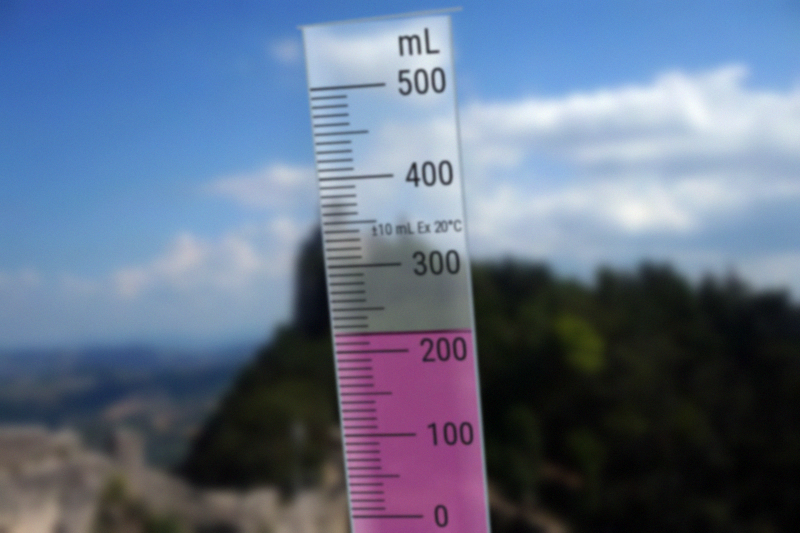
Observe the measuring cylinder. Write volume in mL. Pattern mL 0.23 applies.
mL 220
